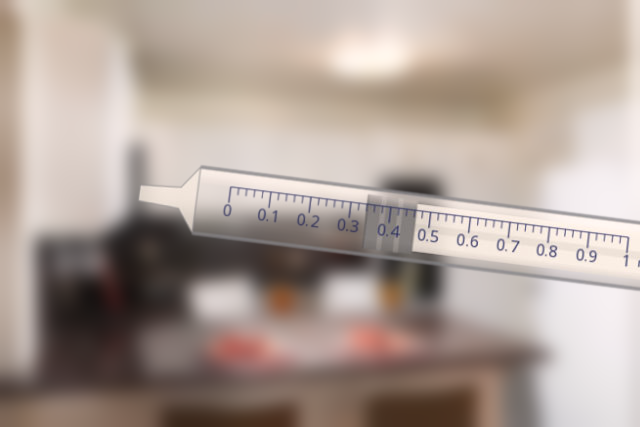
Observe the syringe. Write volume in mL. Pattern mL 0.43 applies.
mL 0.34
